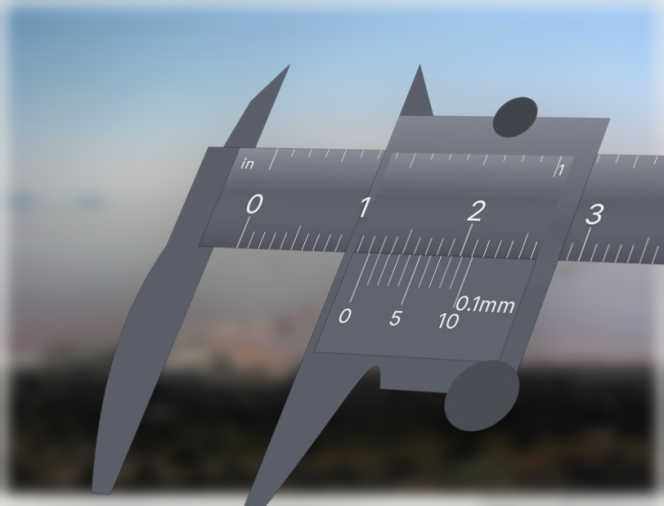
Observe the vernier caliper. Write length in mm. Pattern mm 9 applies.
mm 12.1
